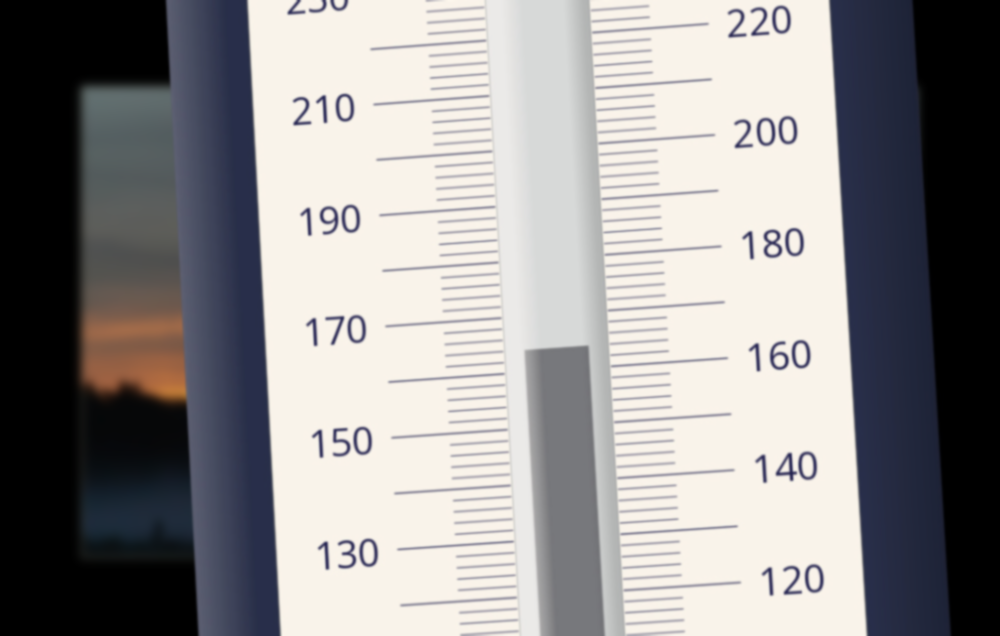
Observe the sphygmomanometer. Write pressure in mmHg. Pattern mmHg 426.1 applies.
mmHg 164
